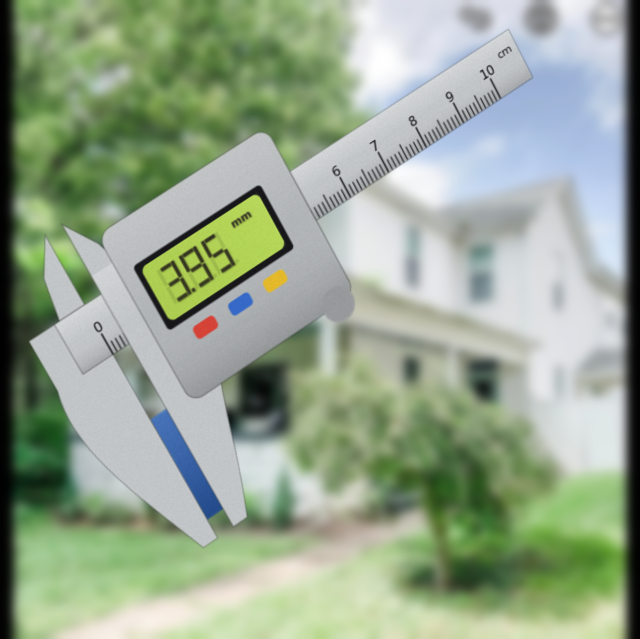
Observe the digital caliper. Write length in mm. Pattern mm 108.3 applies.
mm 3.95
